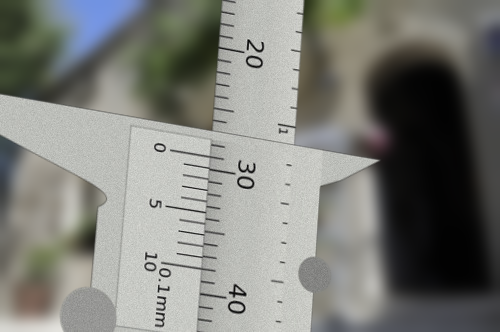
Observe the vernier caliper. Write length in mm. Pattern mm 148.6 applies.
mm 29.0
